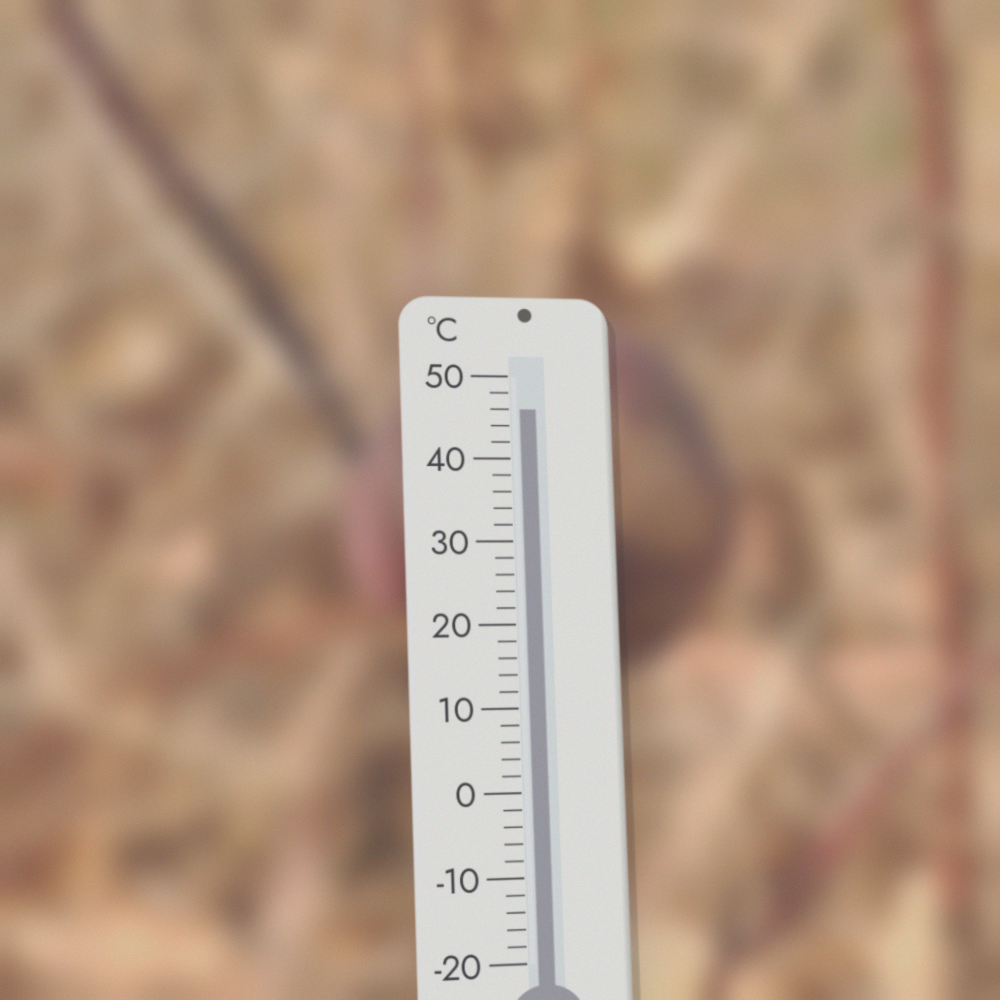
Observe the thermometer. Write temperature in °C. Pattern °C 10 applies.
°C 46
